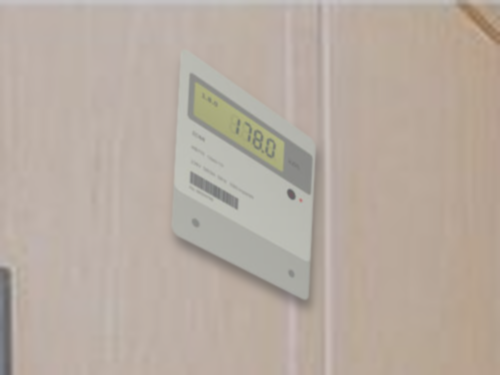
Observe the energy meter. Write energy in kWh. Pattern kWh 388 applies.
kWh 178.0
